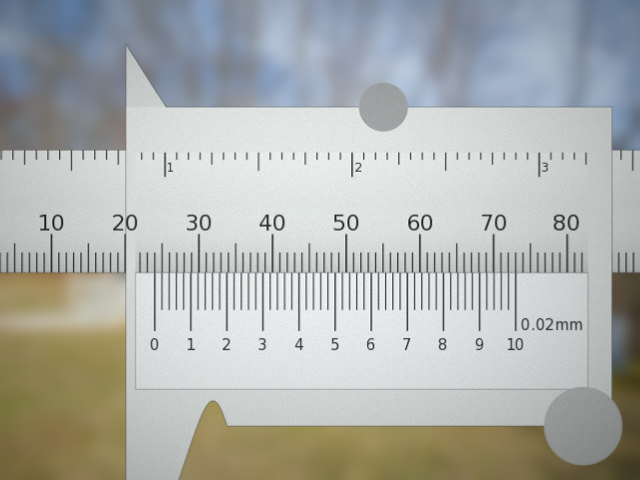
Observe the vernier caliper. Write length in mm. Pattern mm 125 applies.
mm 24.0
